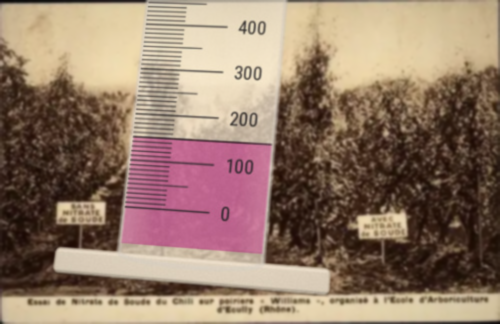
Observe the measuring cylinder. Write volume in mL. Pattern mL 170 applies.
mL 150
